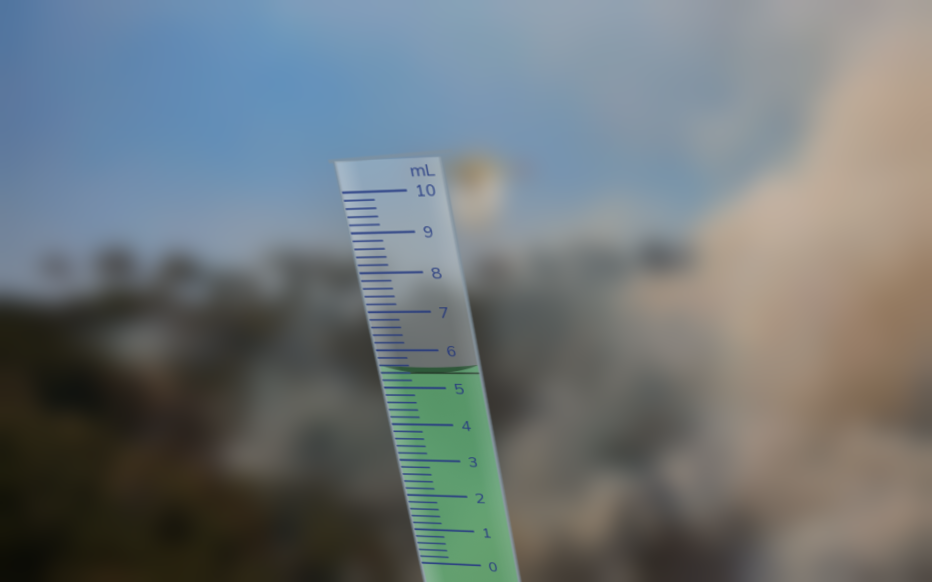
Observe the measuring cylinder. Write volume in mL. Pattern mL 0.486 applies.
mL 5.4
